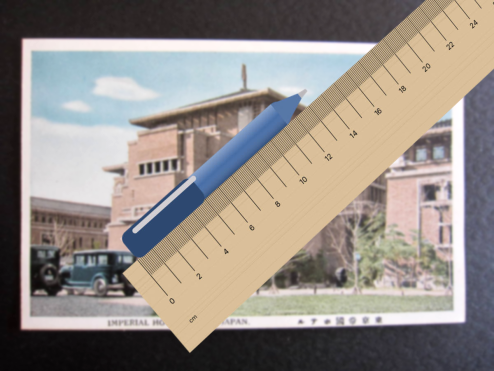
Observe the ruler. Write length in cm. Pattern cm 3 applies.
cm 13.5
